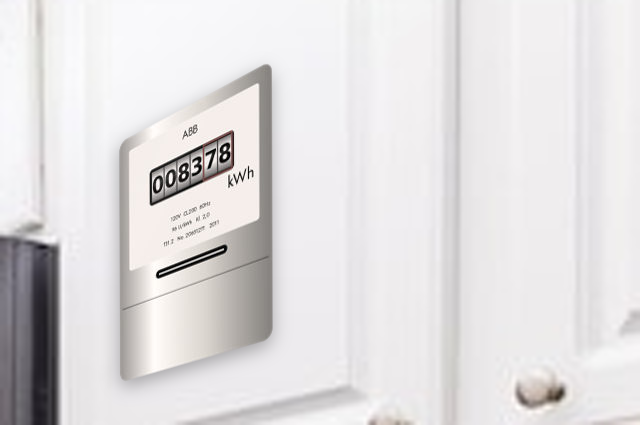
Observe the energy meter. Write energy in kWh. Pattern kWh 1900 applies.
kWh 83.78
